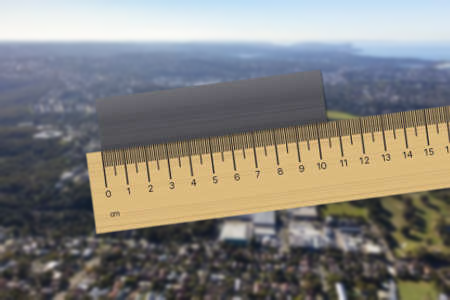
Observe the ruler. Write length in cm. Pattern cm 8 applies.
cm 10.5
